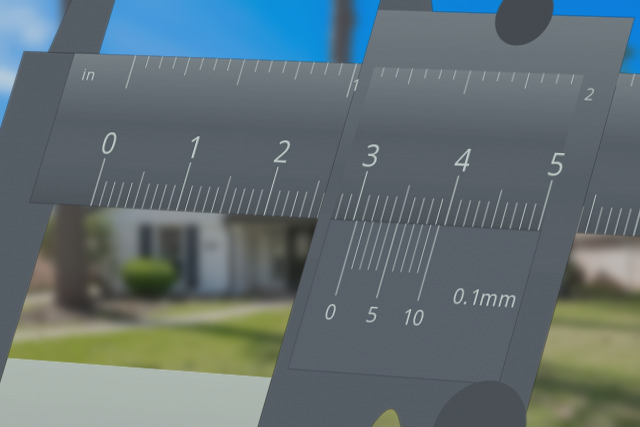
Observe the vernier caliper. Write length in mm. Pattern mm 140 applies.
mm 30.4
